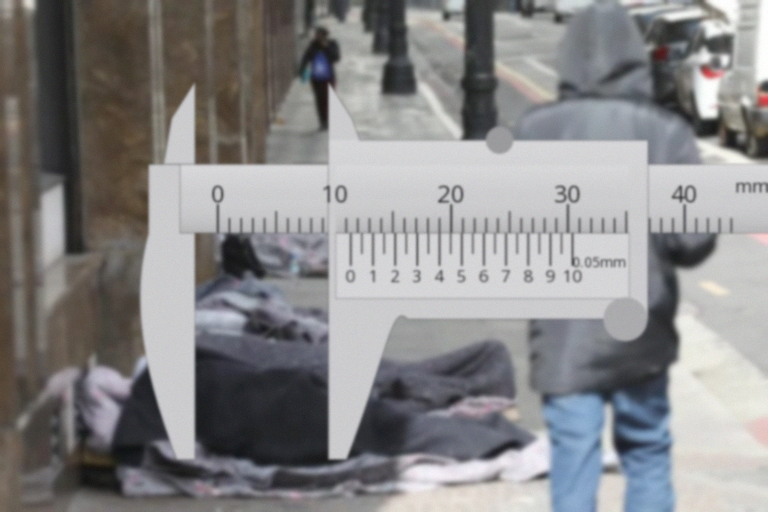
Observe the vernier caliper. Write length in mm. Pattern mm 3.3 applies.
mm 11.4
